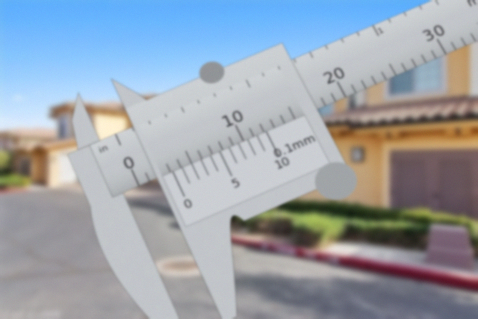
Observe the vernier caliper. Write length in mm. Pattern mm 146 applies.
mm 3.2
